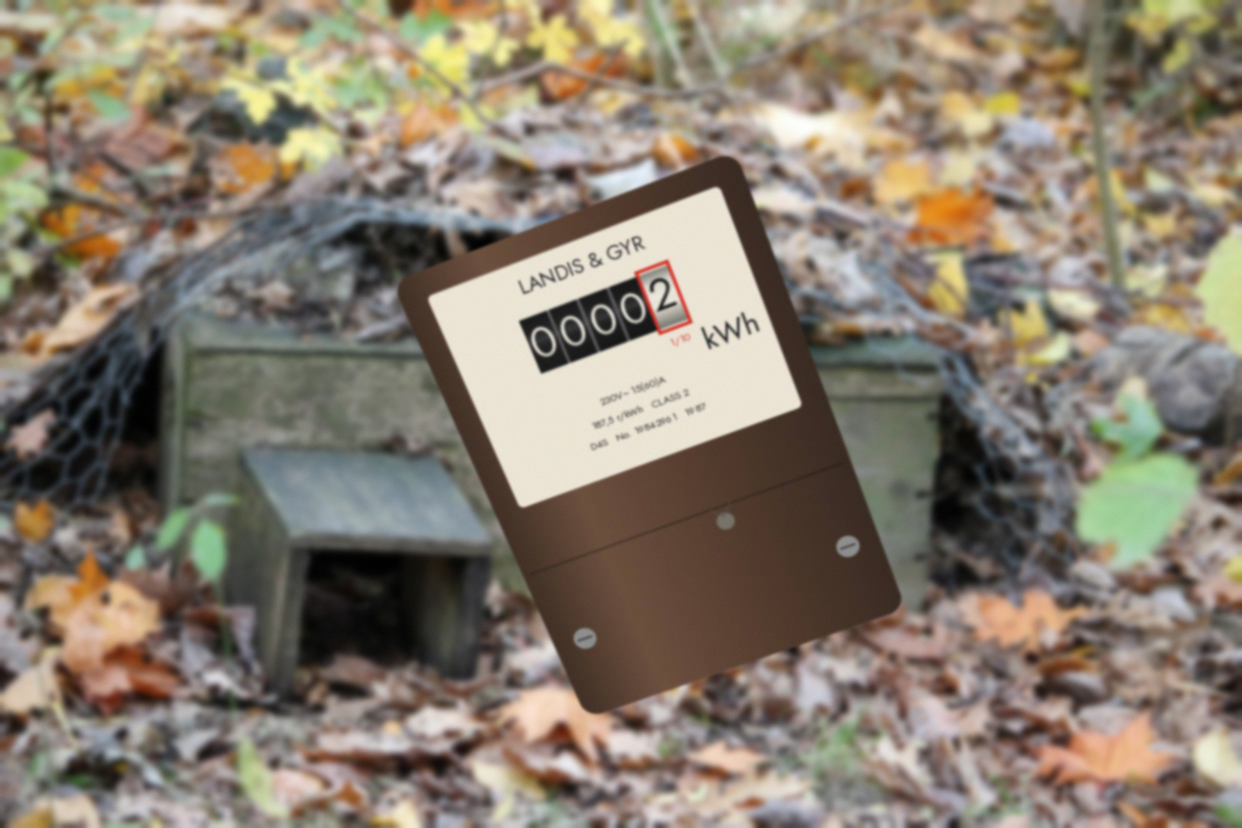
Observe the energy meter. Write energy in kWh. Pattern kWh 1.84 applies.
kWh 0.2
